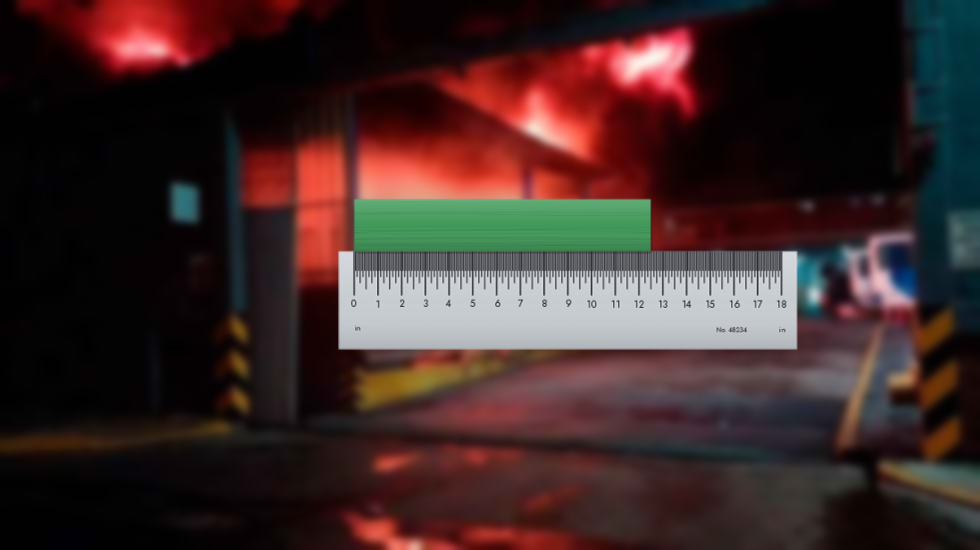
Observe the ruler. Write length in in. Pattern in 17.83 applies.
in 12.5
